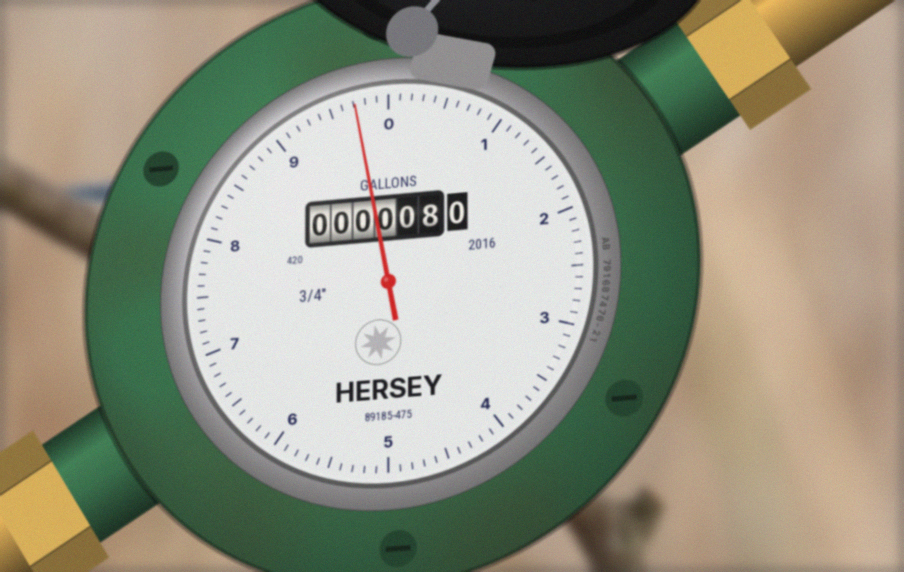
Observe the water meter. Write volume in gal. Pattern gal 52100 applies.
gal 79.7
